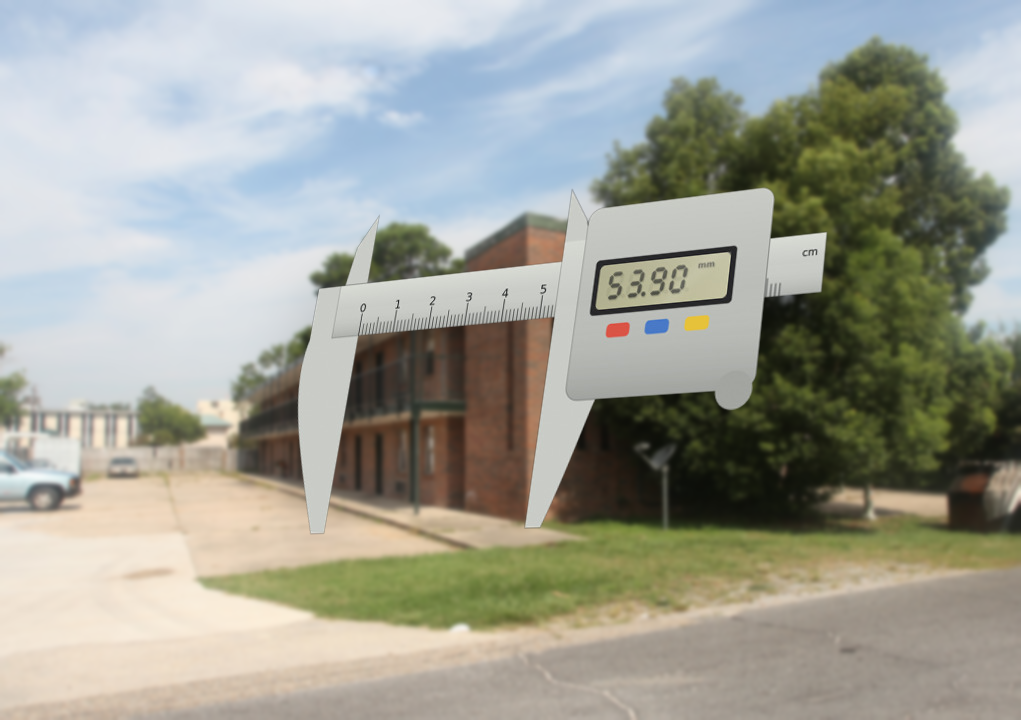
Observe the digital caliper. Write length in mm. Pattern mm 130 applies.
mm 53.90
